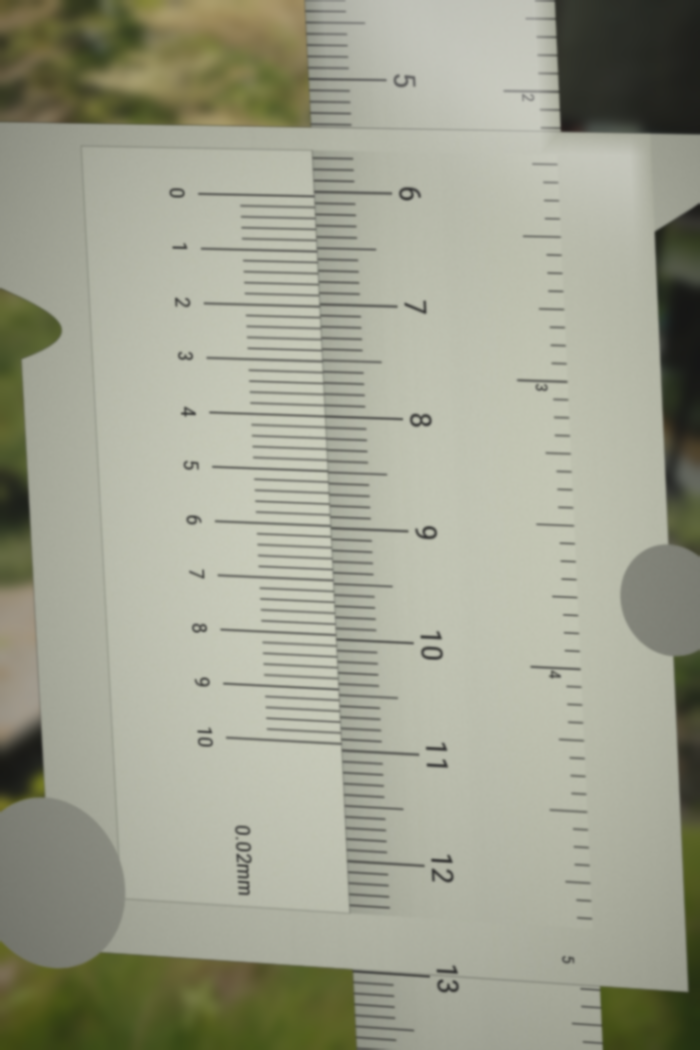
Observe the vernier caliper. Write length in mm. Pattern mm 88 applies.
mm 60.4
